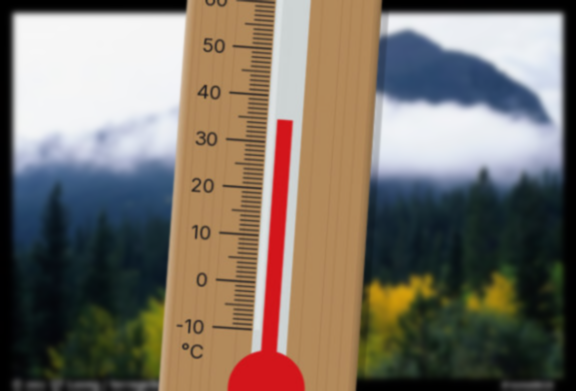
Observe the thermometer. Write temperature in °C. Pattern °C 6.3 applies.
°C 35
